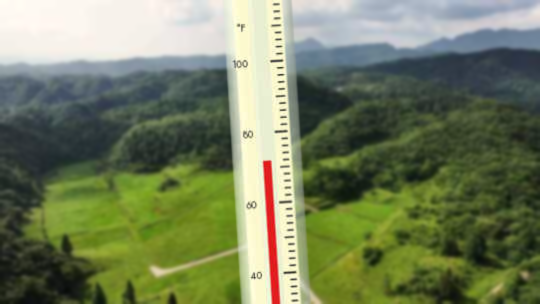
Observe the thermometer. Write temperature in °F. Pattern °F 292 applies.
°F 72
